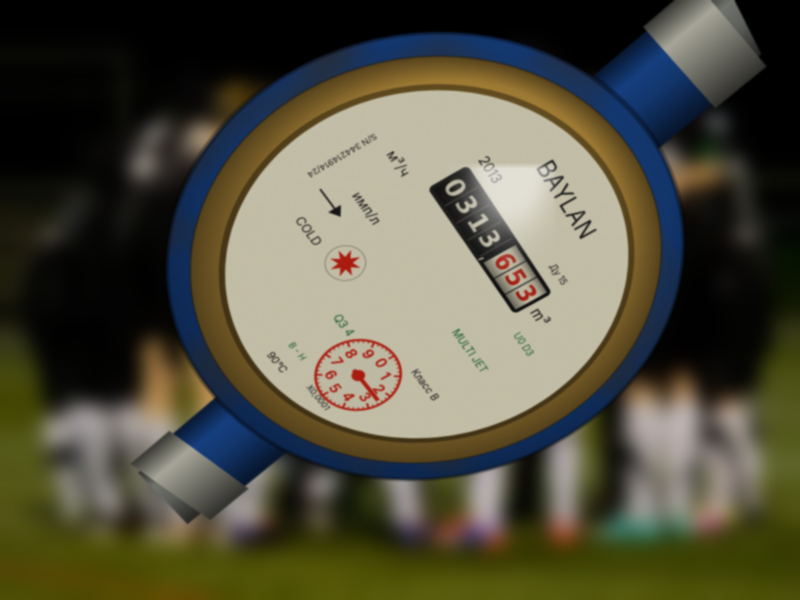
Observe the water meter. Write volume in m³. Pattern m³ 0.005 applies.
m³ 313.6532
